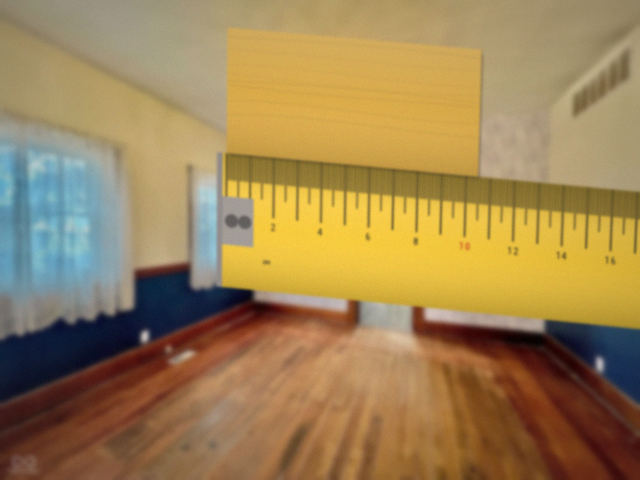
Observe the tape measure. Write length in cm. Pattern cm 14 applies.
cm 10.5
